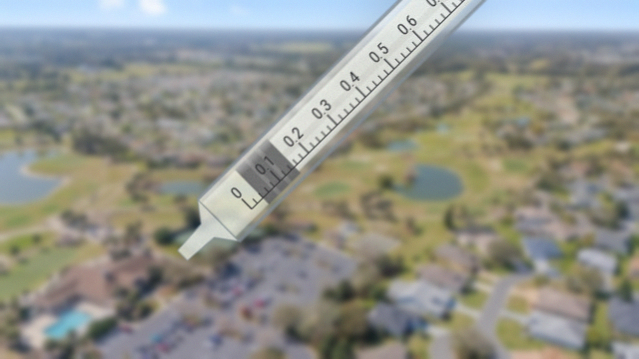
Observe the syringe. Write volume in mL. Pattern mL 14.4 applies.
mL 0.04
